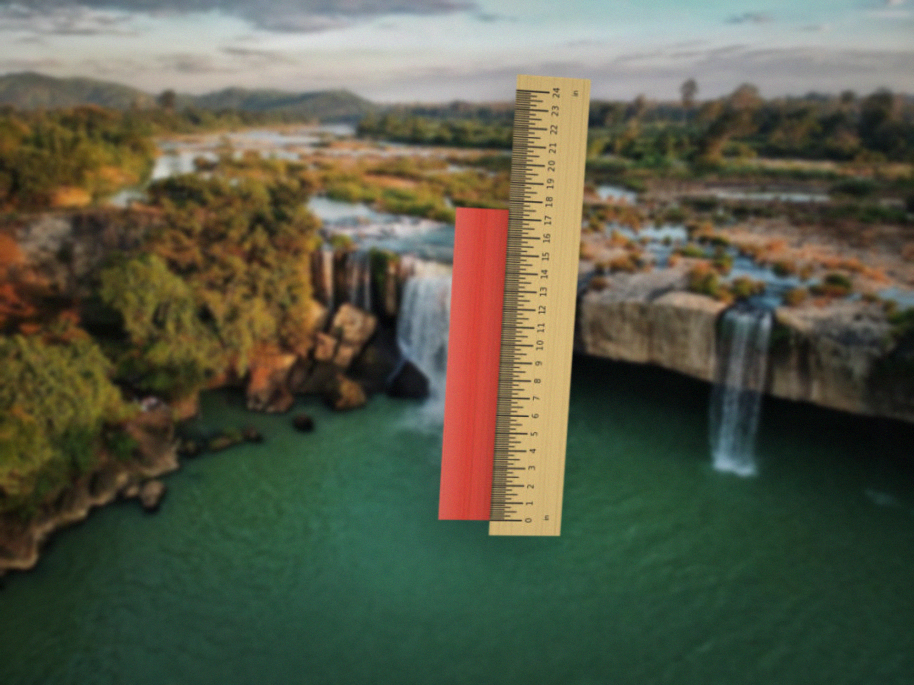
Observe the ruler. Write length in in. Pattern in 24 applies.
in 17.5
